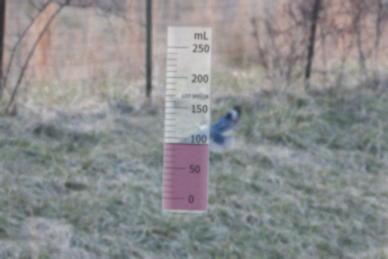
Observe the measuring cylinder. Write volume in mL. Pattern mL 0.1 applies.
mL 90
